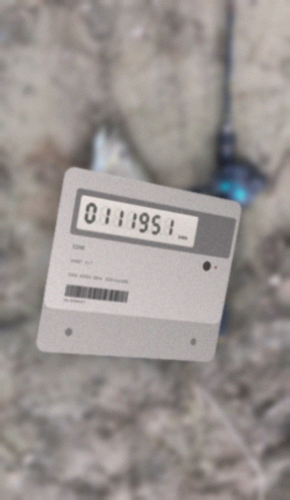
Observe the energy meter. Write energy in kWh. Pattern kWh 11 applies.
kWh 111951
